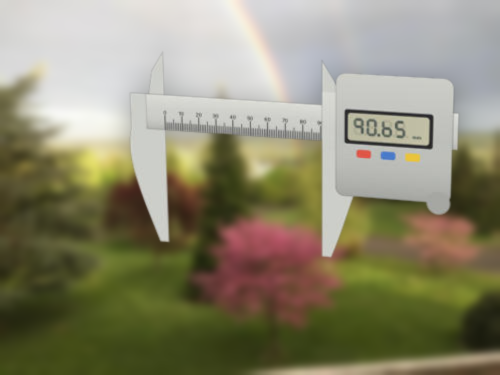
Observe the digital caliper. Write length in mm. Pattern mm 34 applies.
mm 90.65
